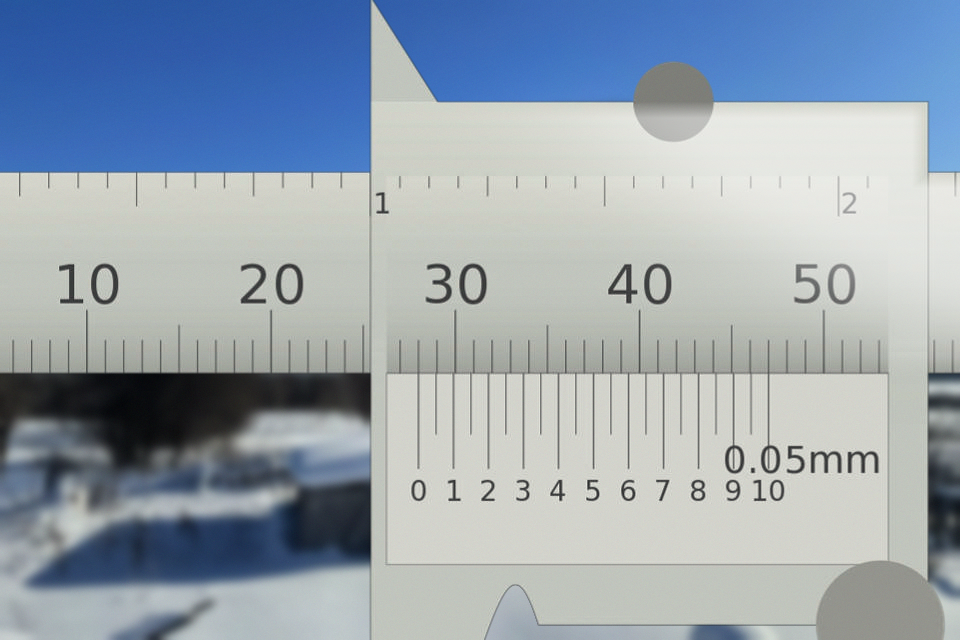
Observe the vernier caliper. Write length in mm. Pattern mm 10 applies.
mm 28.0
